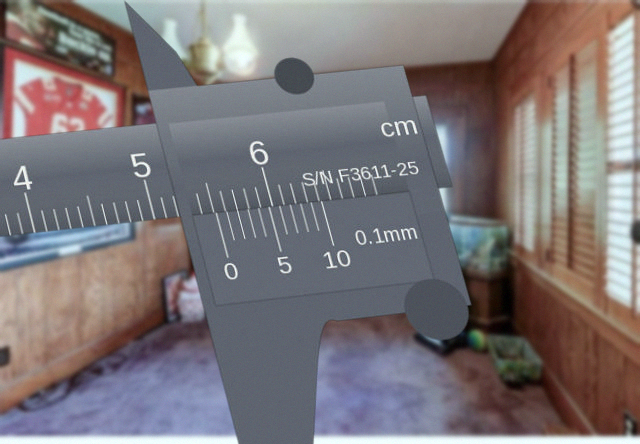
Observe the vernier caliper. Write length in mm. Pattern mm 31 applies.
mm 55.2
